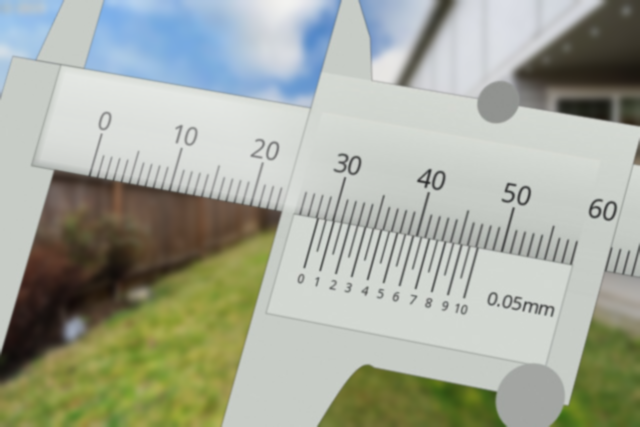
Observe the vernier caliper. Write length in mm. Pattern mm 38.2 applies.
mm 28.2
